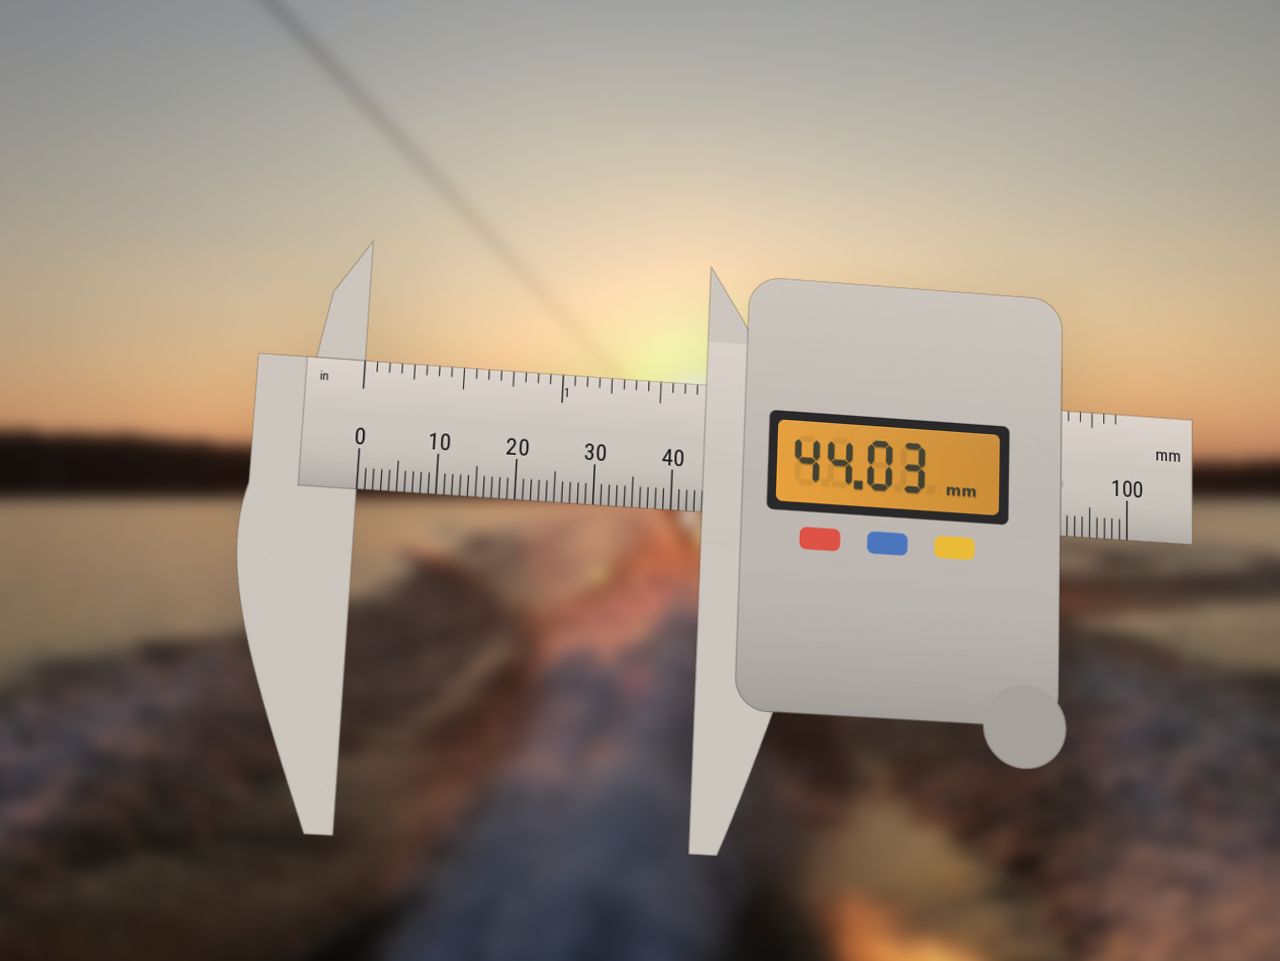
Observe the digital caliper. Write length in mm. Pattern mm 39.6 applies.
mm 44.03
